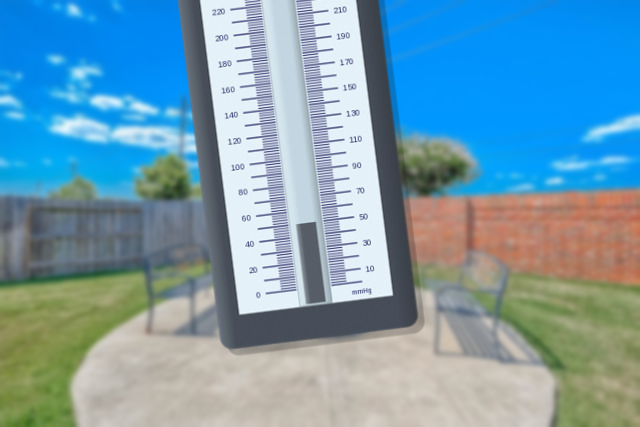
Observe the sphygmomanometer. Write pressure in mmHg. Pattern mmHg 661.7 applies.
mmHg 50
